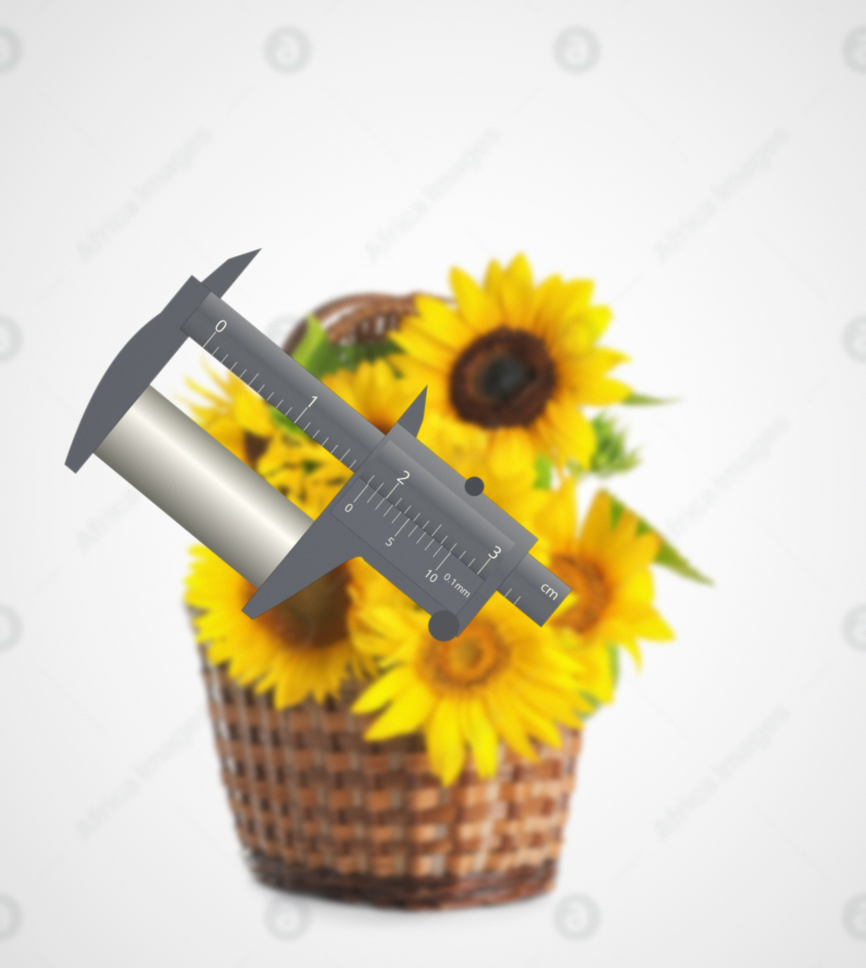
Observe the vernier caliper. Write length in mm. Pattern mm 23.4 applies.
mm 18.1
